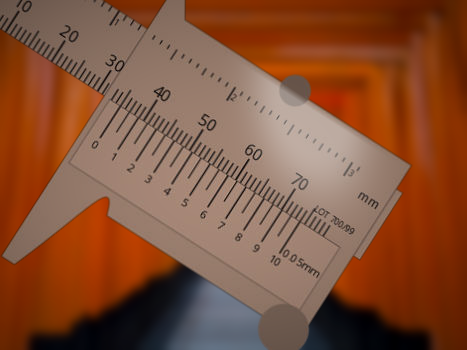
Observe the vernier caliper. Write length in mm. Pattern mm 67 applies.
mm 35.0
